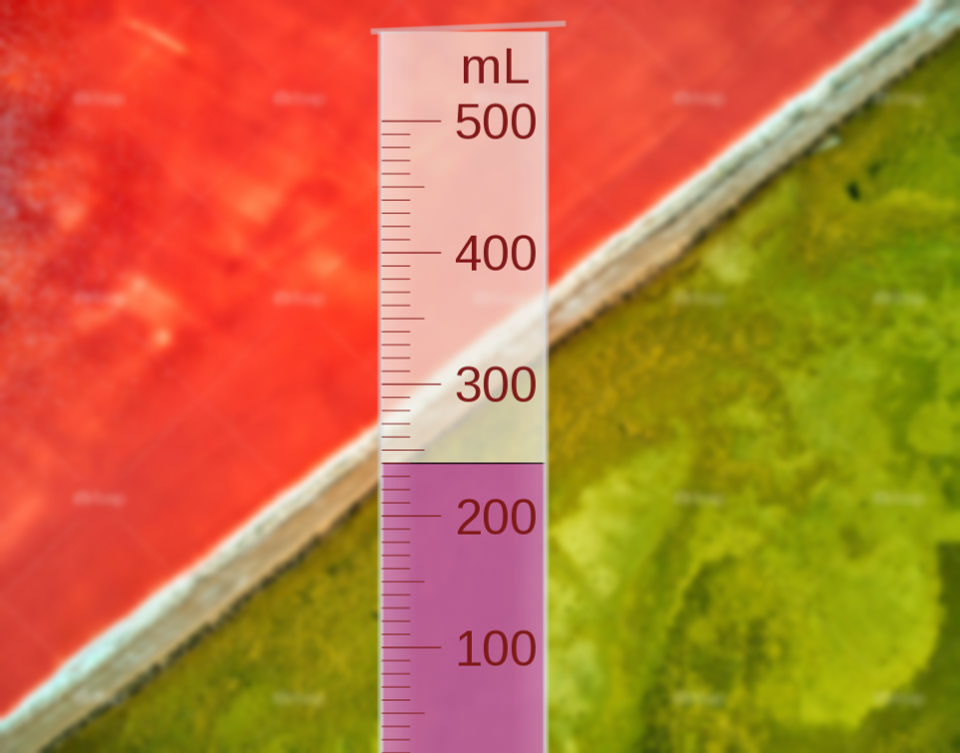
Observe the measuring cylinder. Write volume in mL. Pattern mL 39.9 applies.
mL 240
